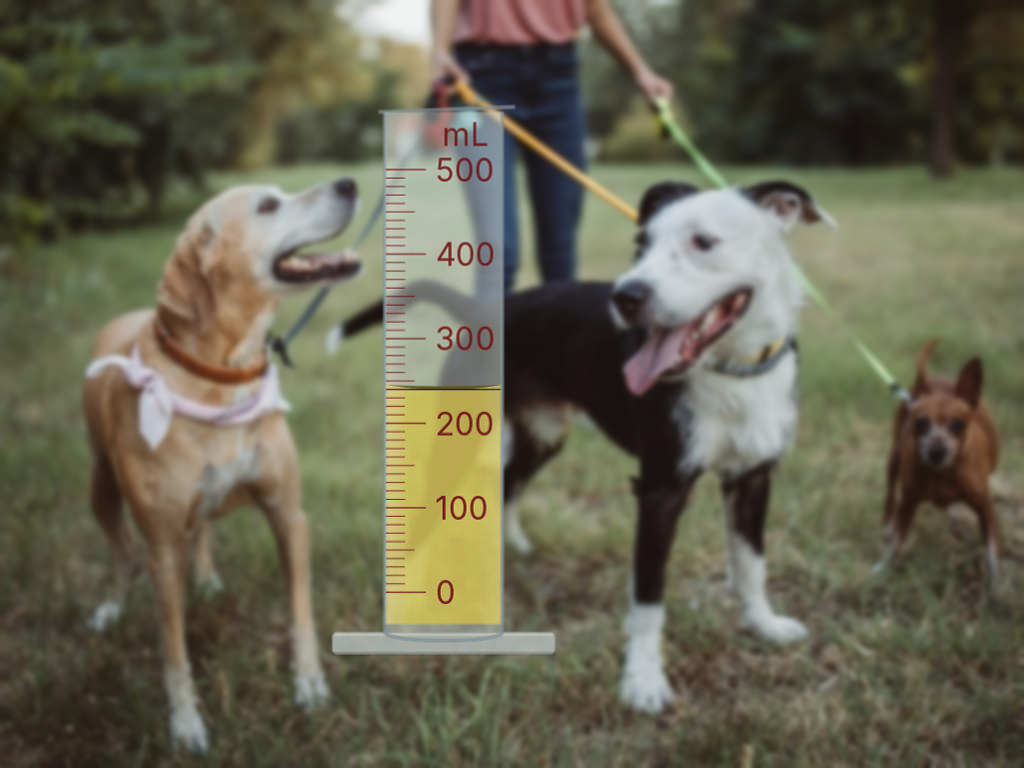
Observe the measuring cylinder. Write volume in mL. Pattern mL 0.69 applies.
mL 240
